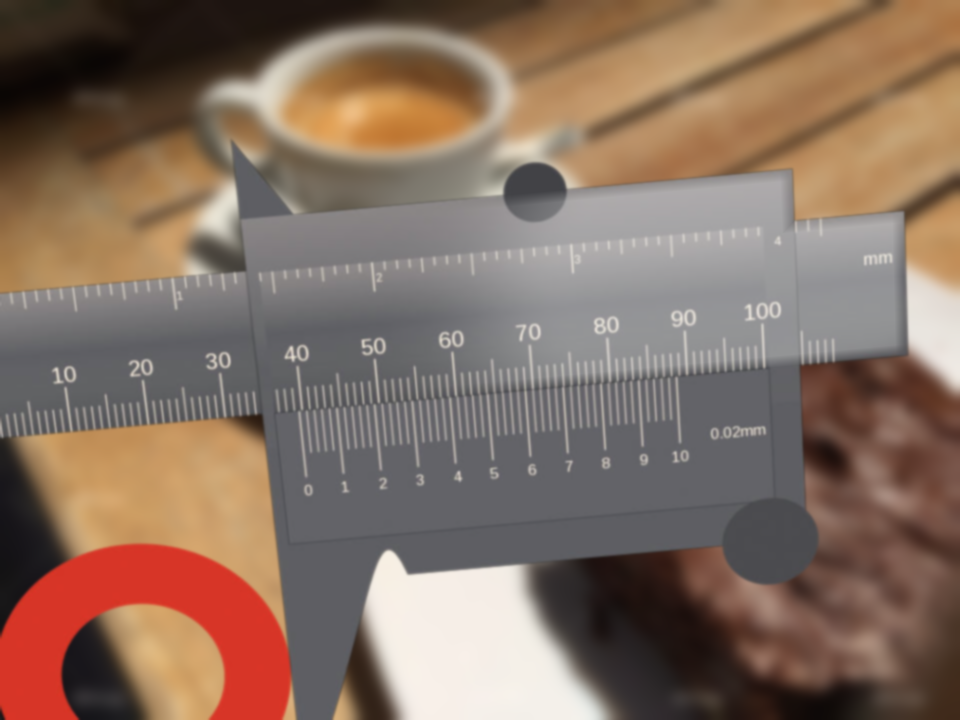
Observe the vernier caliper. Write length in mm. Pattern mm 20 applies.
mm 39.6
